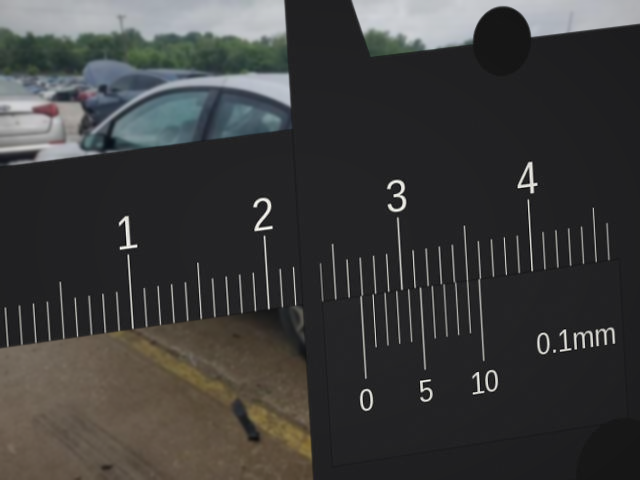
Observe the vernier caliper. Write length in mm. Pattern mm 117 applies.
mm 26.9
